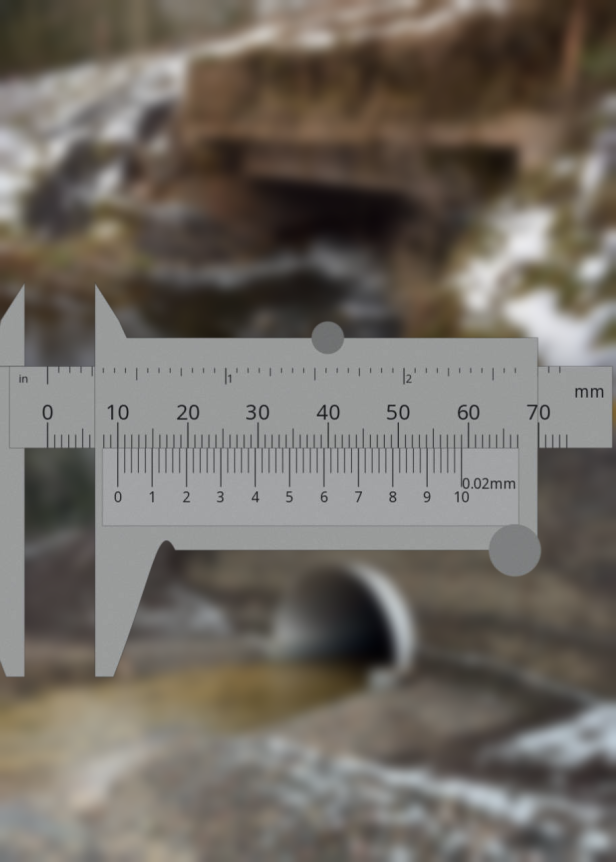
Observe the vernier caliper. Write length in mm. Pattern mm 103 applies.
mm 10.0
